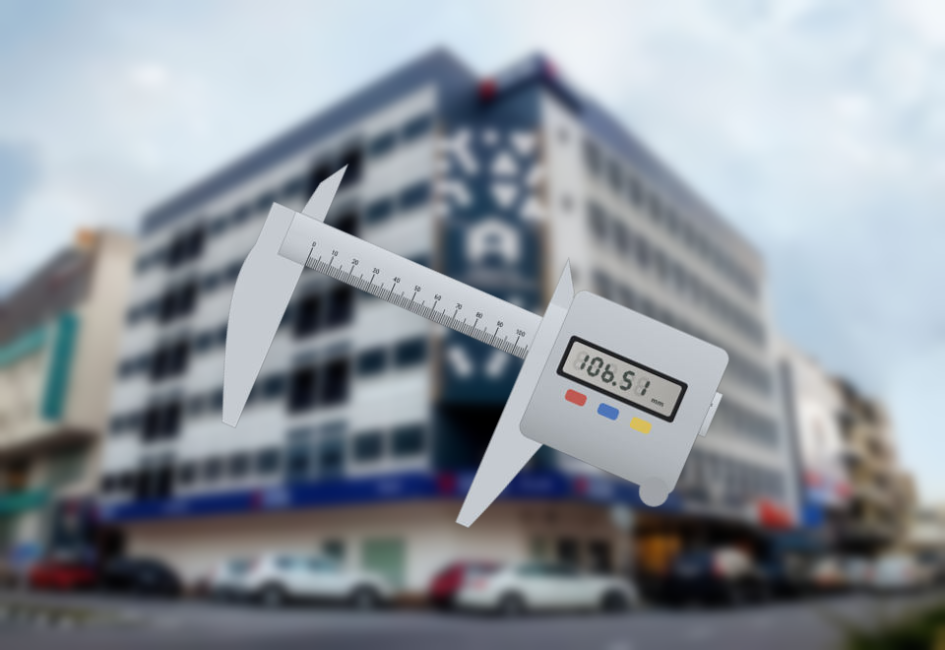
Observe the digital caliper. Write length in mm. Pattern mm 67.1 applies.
mm 106.51
